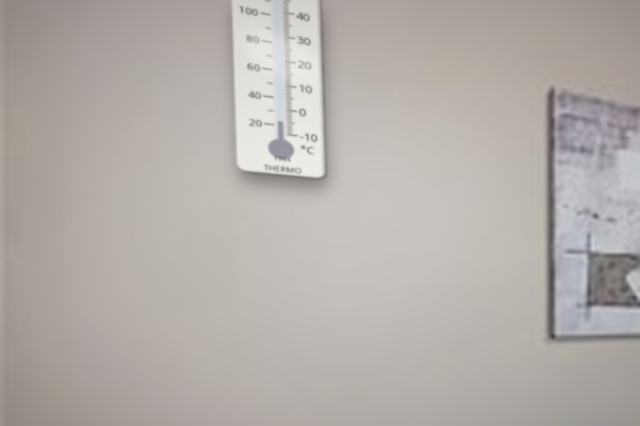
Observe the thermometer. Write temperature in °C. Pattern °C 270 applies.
°C -5
